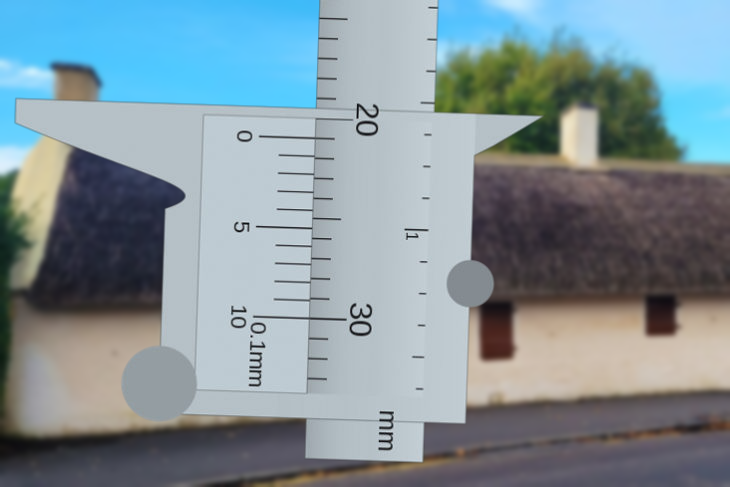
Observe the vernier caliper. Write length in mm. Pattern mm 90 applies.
mm 21.0
